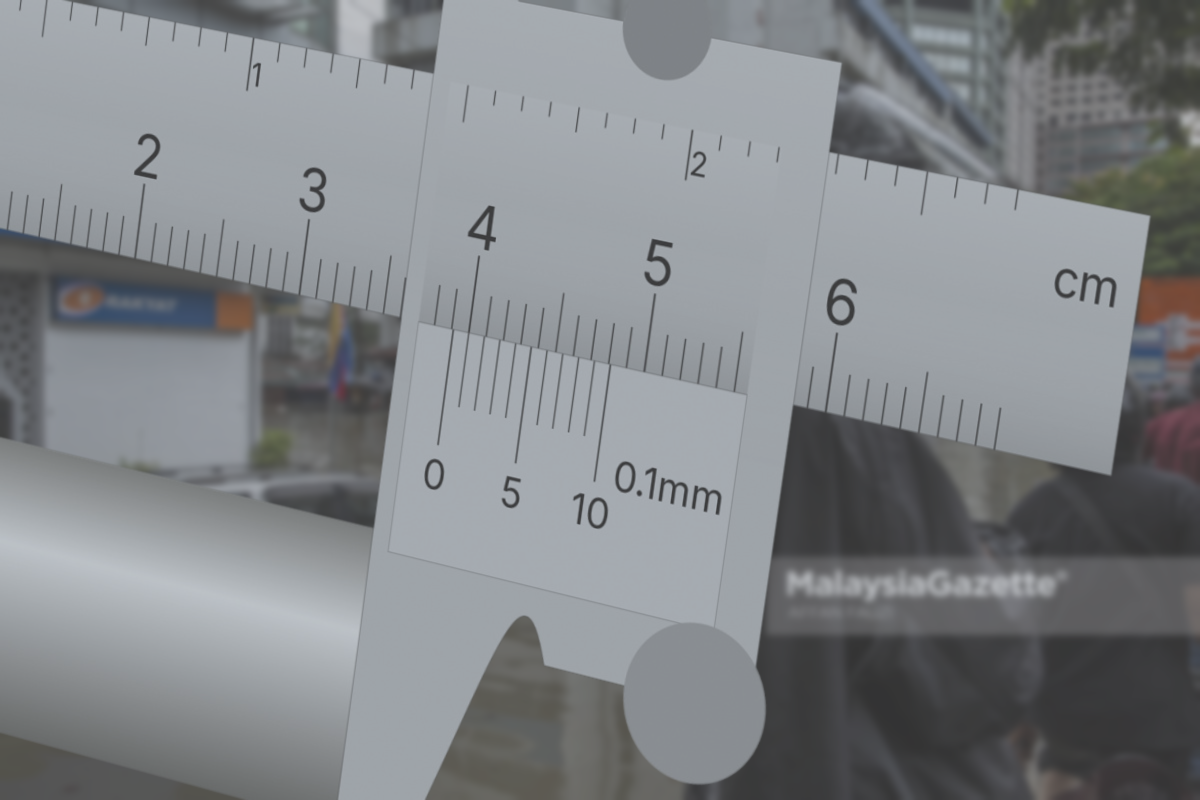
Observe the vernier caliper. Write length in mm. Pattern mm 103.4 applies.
mm 39.1
